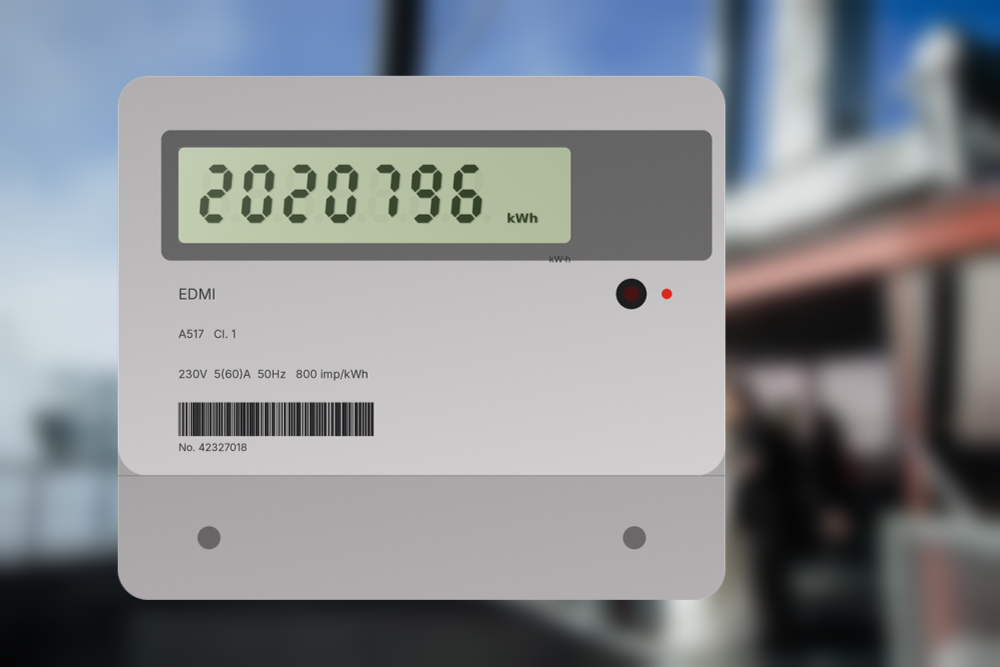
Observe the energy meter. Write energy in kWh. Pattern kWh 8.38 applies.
kWh 2020796
